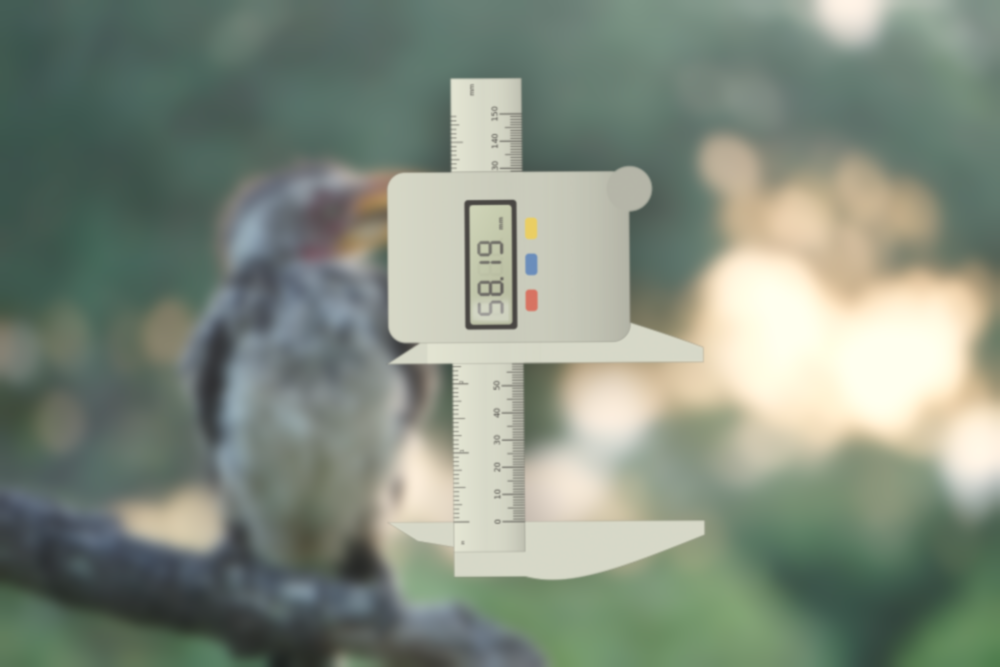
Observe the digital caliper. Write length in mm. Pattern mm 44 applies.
mm 58.19
